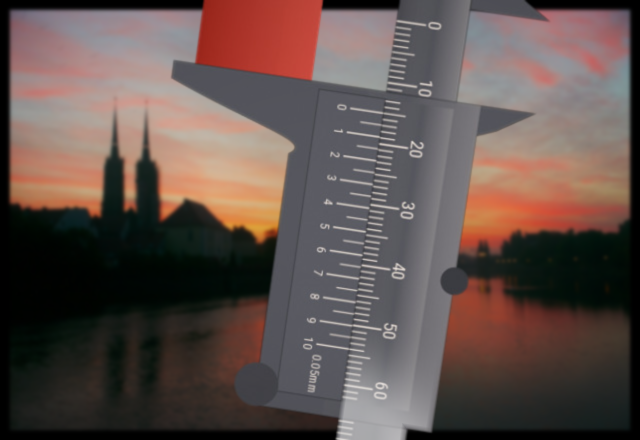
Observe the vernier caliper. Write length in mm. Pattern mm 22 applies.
mm 15.0
